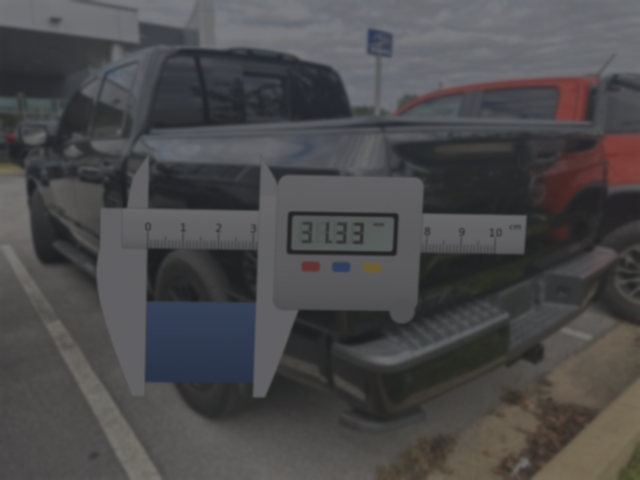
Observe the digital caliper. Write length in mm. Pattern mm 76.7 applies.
mm 31.33
